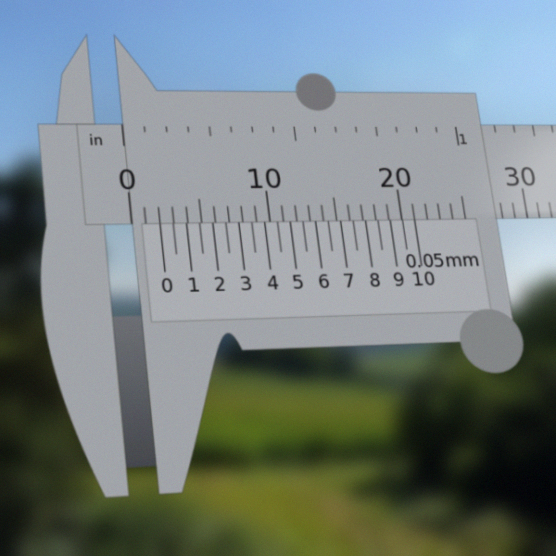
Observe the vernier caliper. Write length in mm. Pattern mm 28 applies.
mm 2.0
